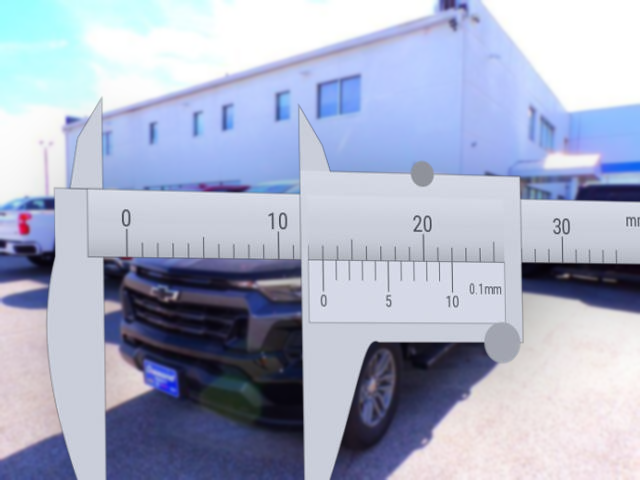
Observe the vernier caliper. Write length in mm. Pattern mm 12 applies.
mm 13.0
